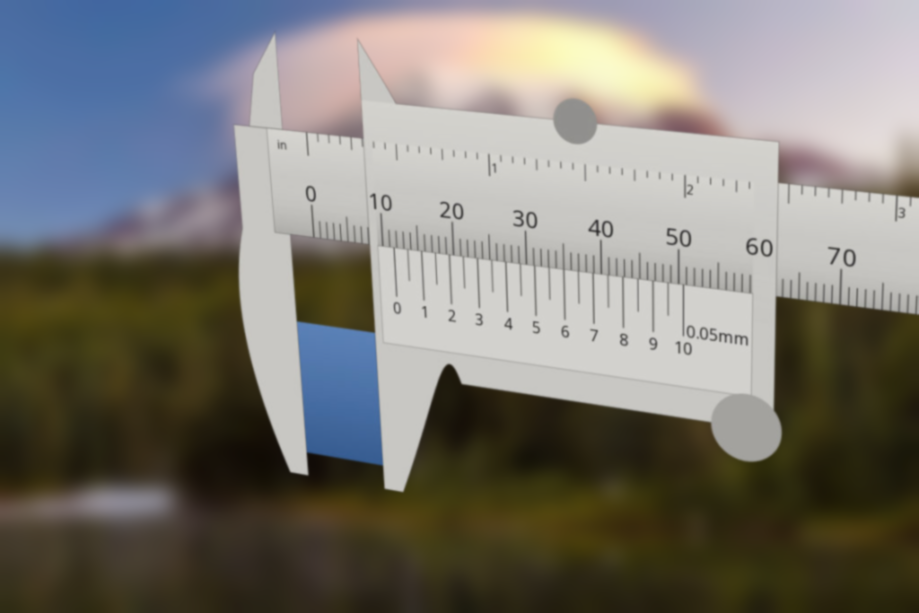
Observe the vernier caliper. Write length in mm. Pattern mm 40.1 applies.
mm 11.6
